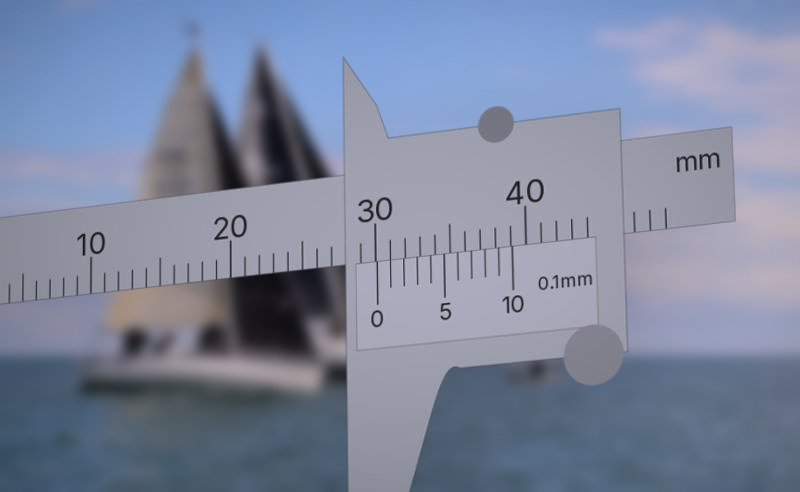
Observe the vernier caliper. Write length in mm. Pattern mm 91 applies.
mm 30.1
